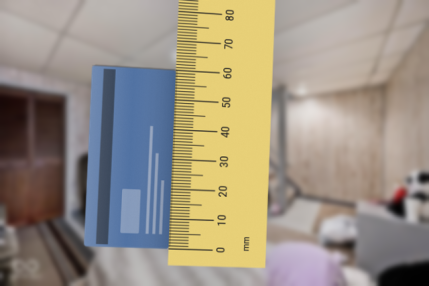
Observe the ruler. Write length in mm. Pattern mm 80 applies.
mm 60
